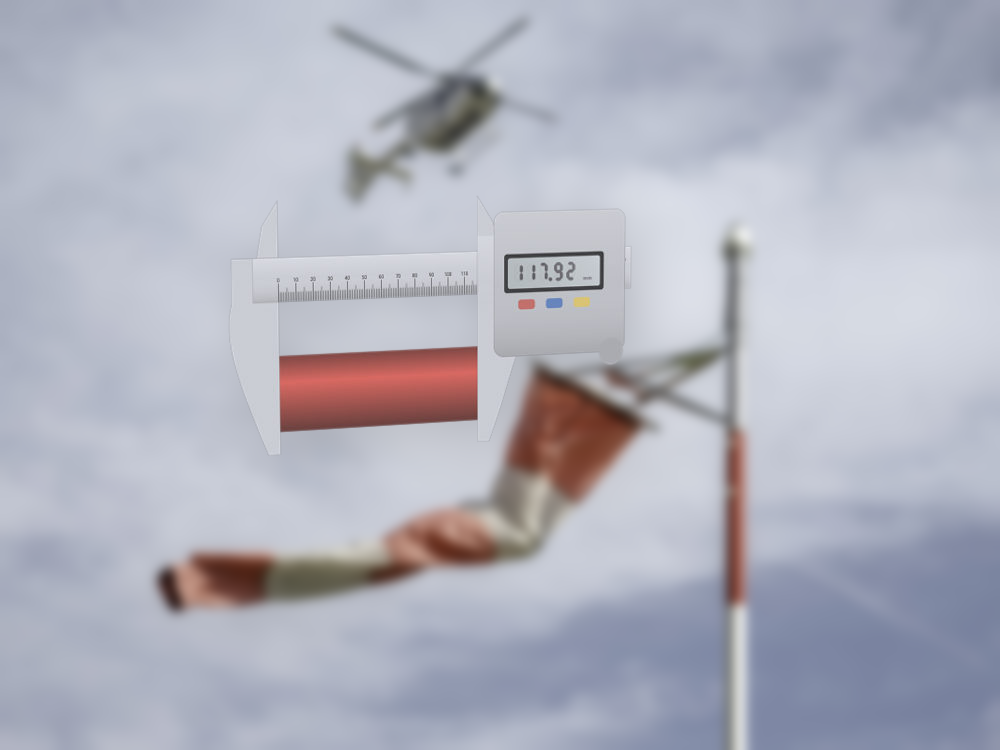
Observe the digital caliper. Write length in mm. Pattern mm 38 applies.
mm 117.92
